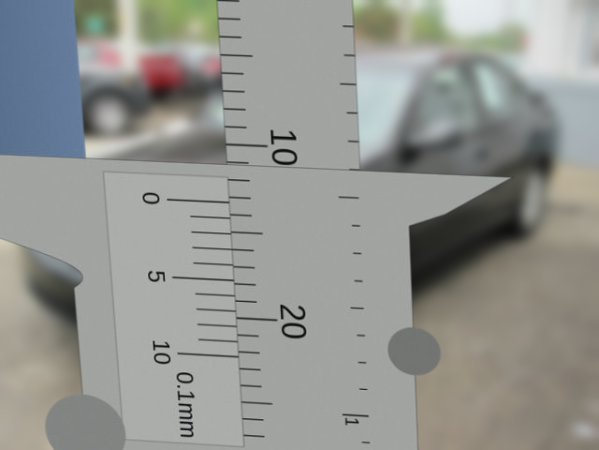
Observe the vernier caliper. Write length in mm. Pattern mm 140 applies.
mm 13.3
